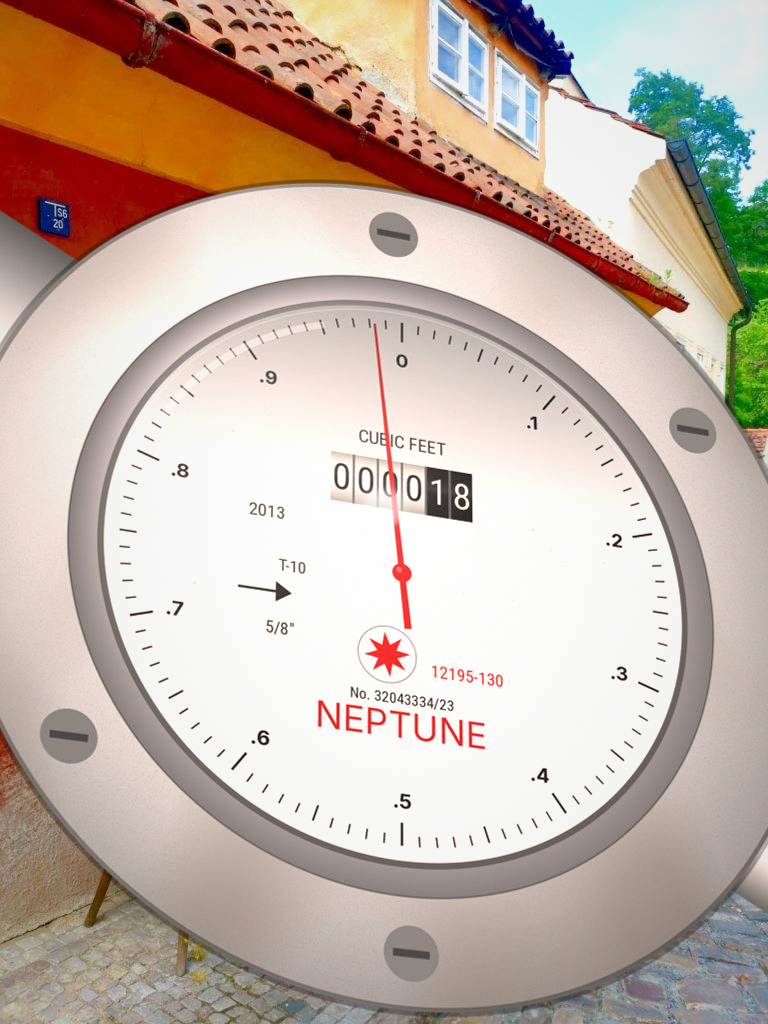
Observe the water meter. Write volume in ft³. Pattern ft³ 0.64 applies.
ft³ 17.98
